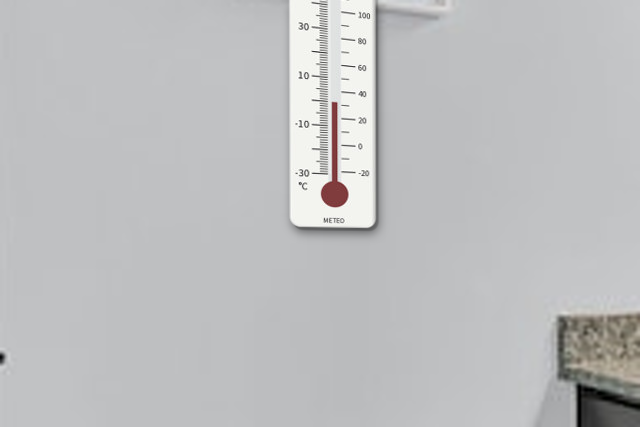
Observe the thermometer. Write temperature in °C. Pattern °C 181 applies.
°C 0
